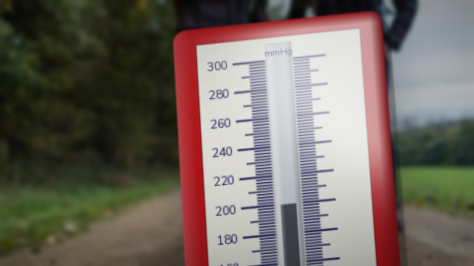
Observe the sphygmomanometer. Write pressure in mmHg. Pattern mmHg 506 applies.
mmHg 200
